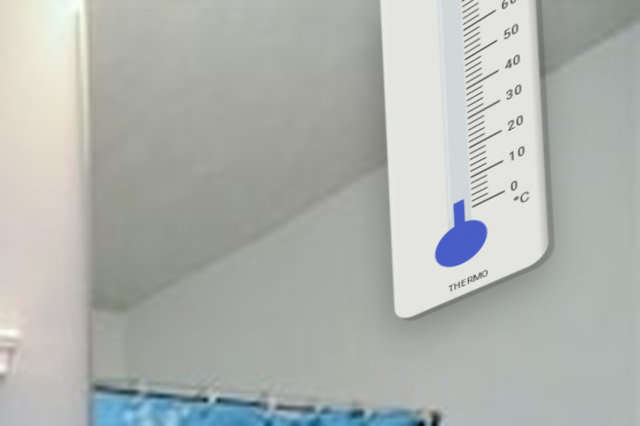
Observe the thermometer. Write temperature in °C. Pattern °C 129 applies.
°C 4
